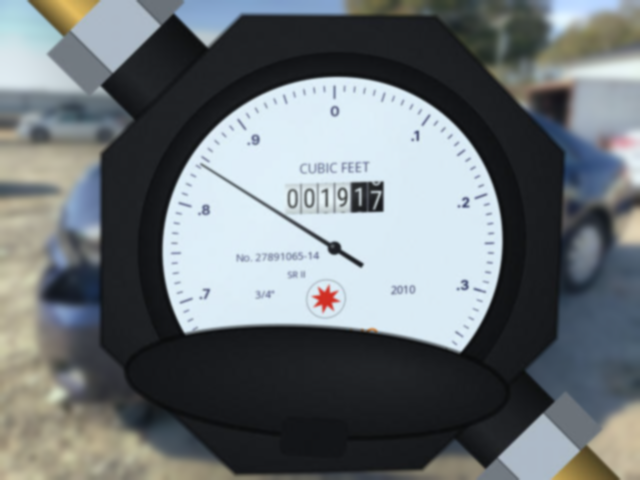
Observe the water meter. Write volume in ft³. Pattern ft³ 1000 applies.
ft³ 1916.84
